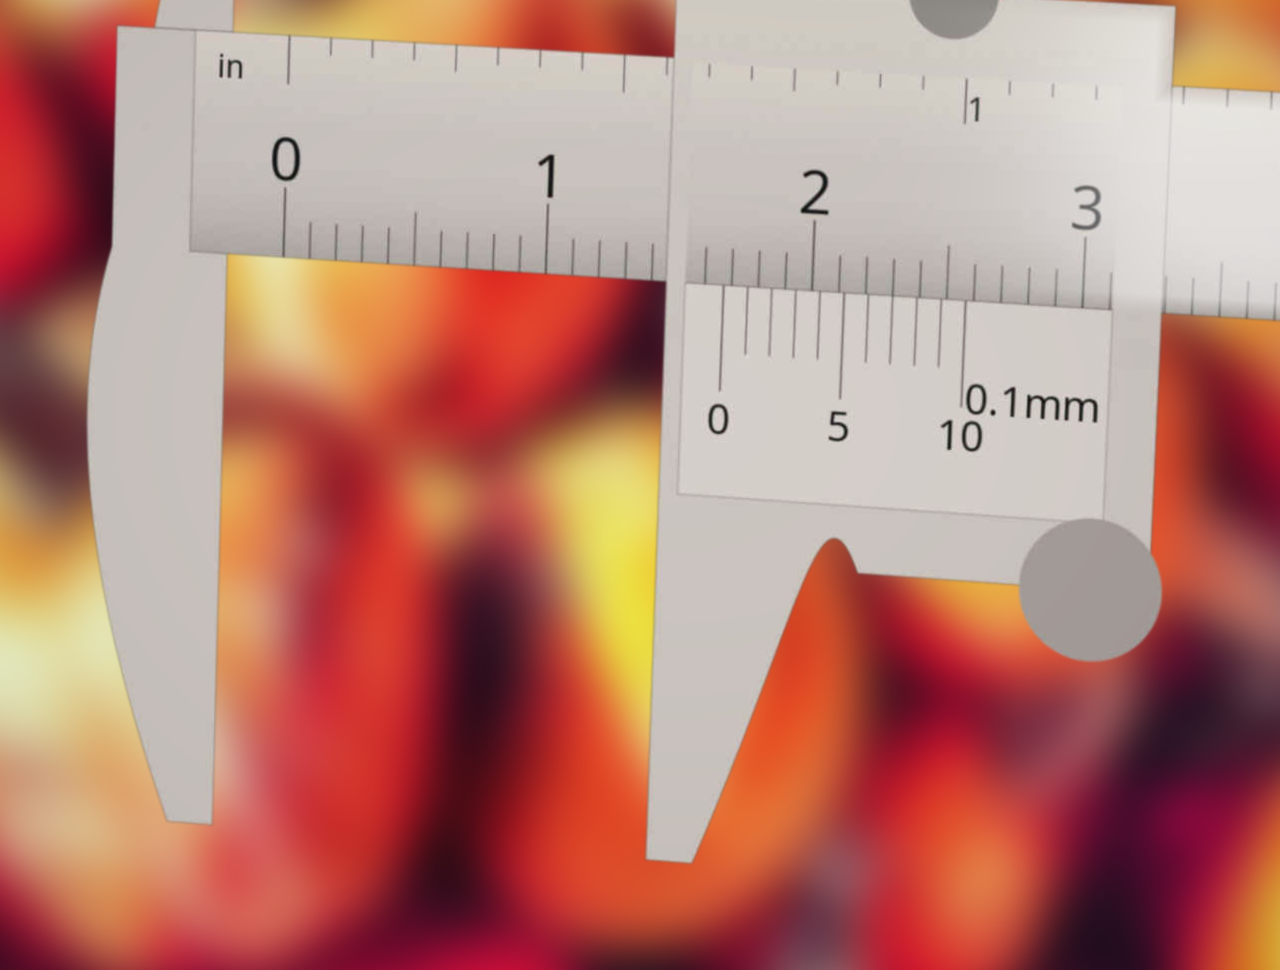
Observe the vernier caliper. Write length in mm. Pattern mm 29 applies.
mm 16.7
